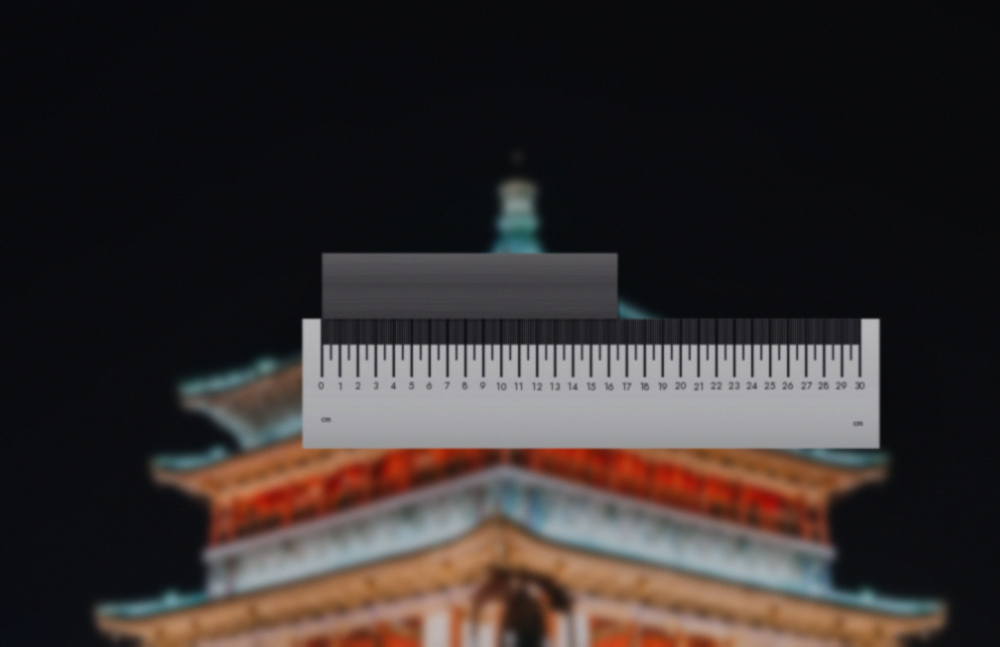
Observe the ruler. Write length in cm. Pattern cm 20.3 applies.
cm 16.5
